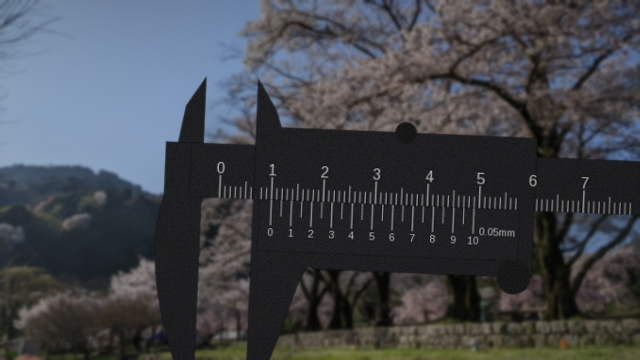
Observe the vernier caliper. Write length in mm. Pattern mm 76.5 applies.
mm 10.0
